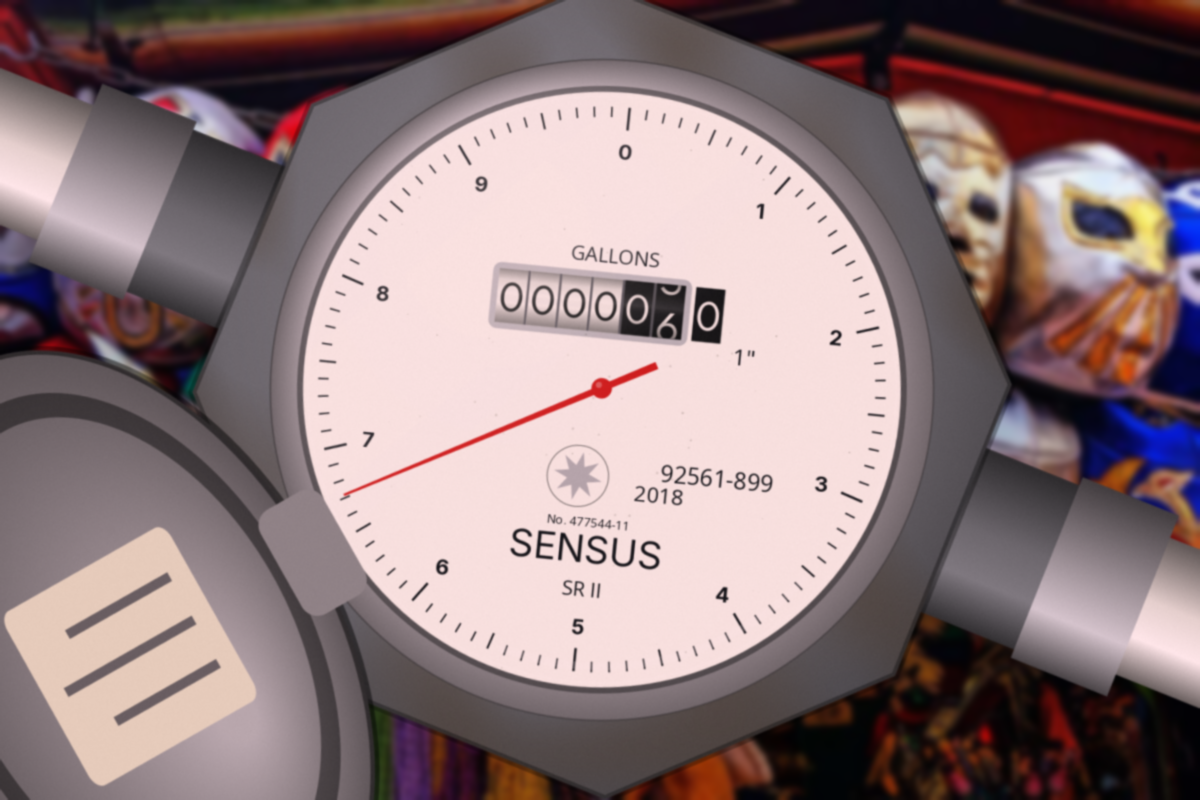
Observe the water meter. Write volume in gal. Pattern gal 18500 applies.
gal 56.7
